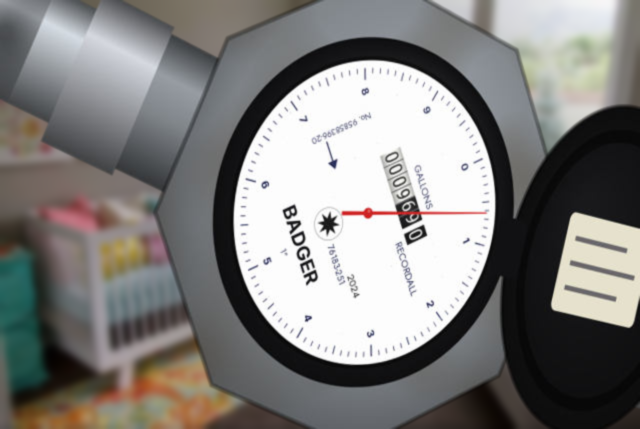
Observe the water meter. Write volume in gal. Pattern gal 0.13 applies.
gal 9690.6
